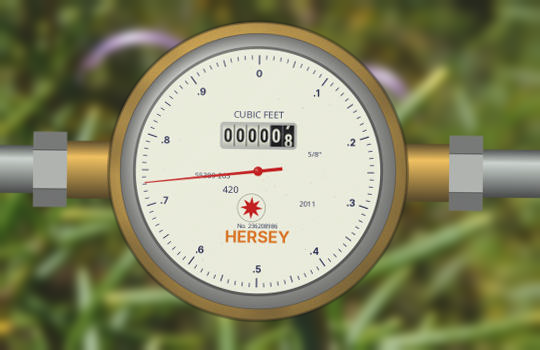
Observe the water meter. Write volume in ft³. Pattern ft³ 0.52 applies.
ft³ 7.73
